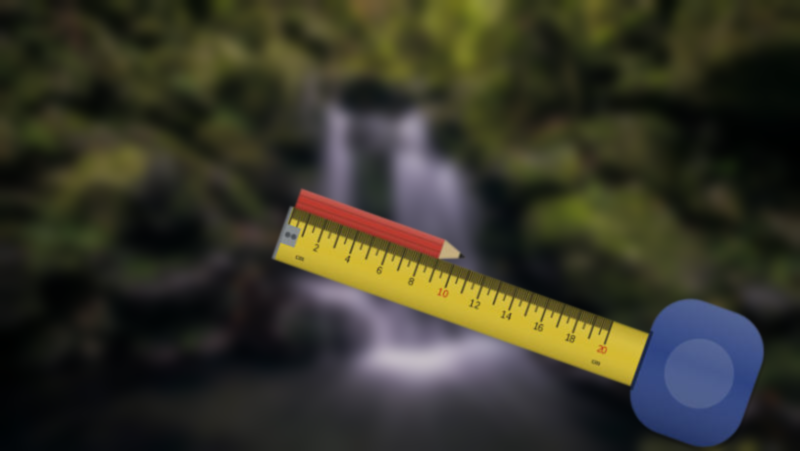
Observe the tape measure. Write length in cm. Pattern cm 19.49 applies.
cm 10.5
